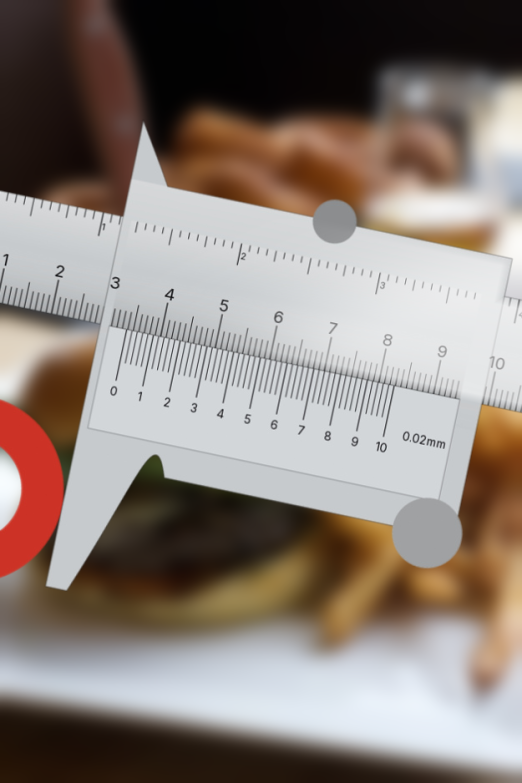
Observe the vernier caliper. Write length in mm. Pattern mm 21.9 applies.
mm 33.8
